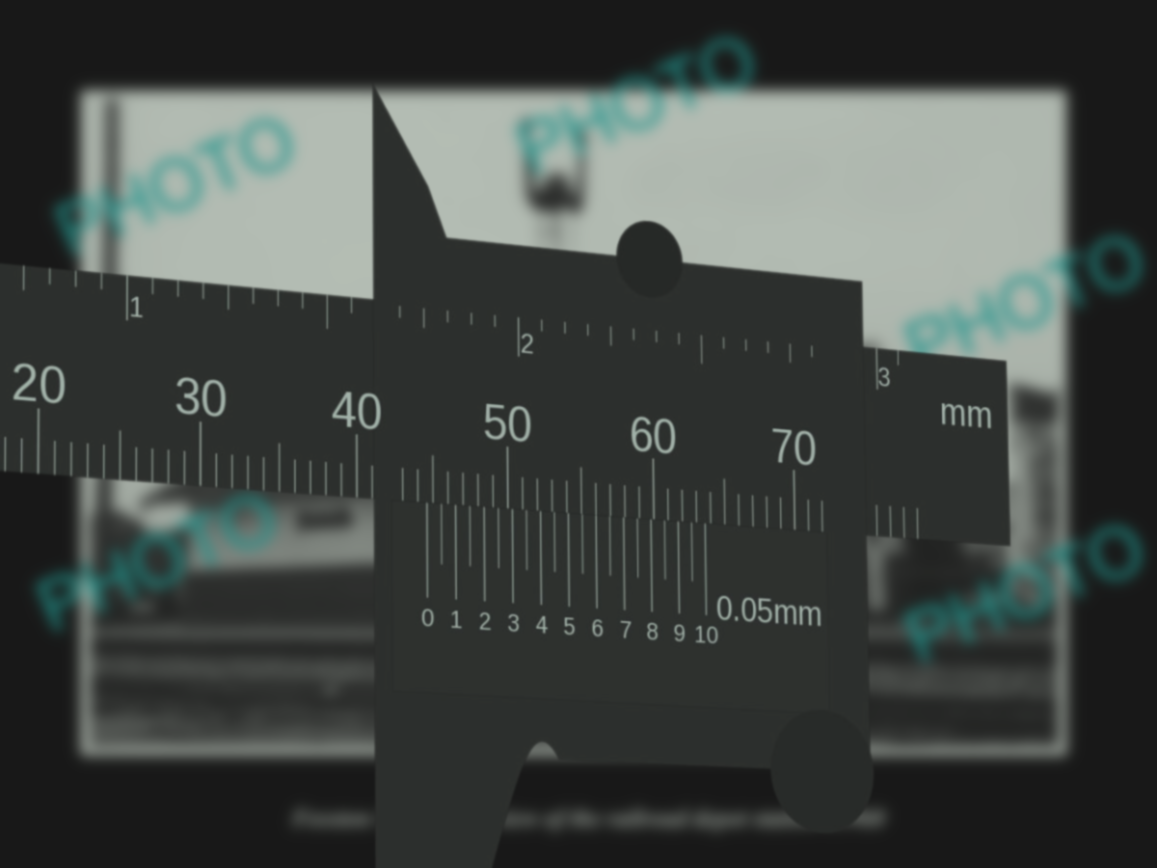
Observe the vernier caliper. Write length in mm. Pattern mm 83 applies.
mm 44.6
